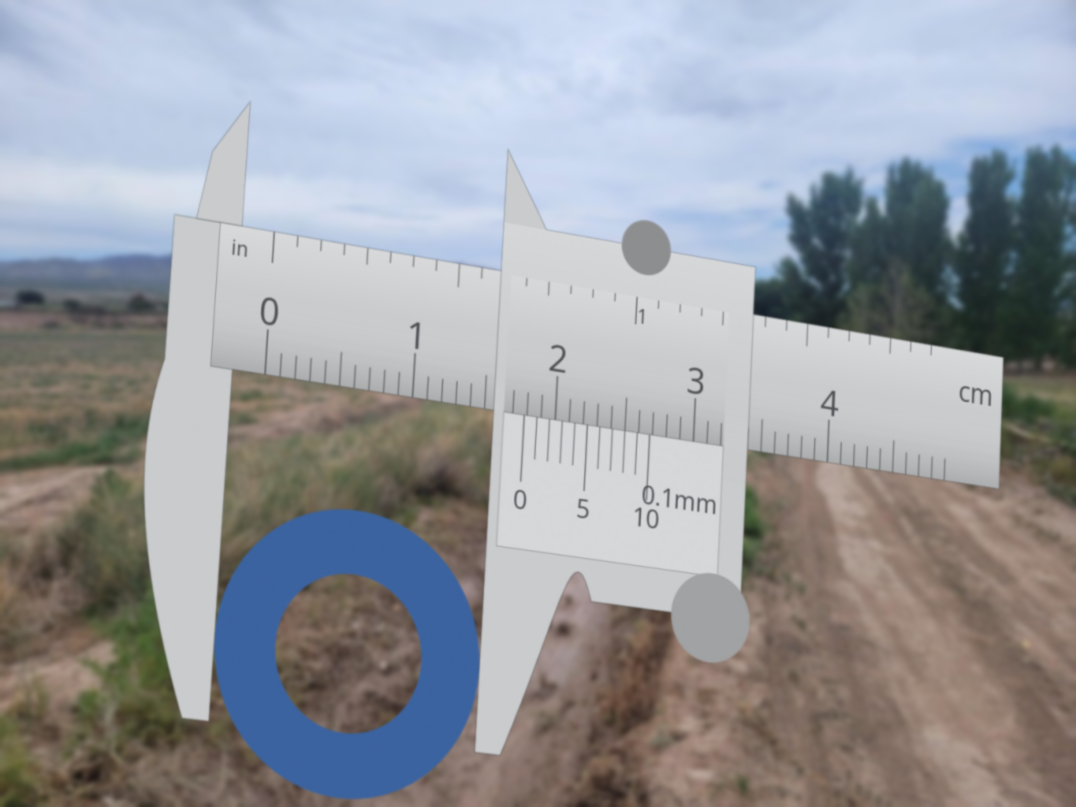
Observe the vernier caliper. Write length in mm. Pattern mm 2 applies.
mm 17.8
